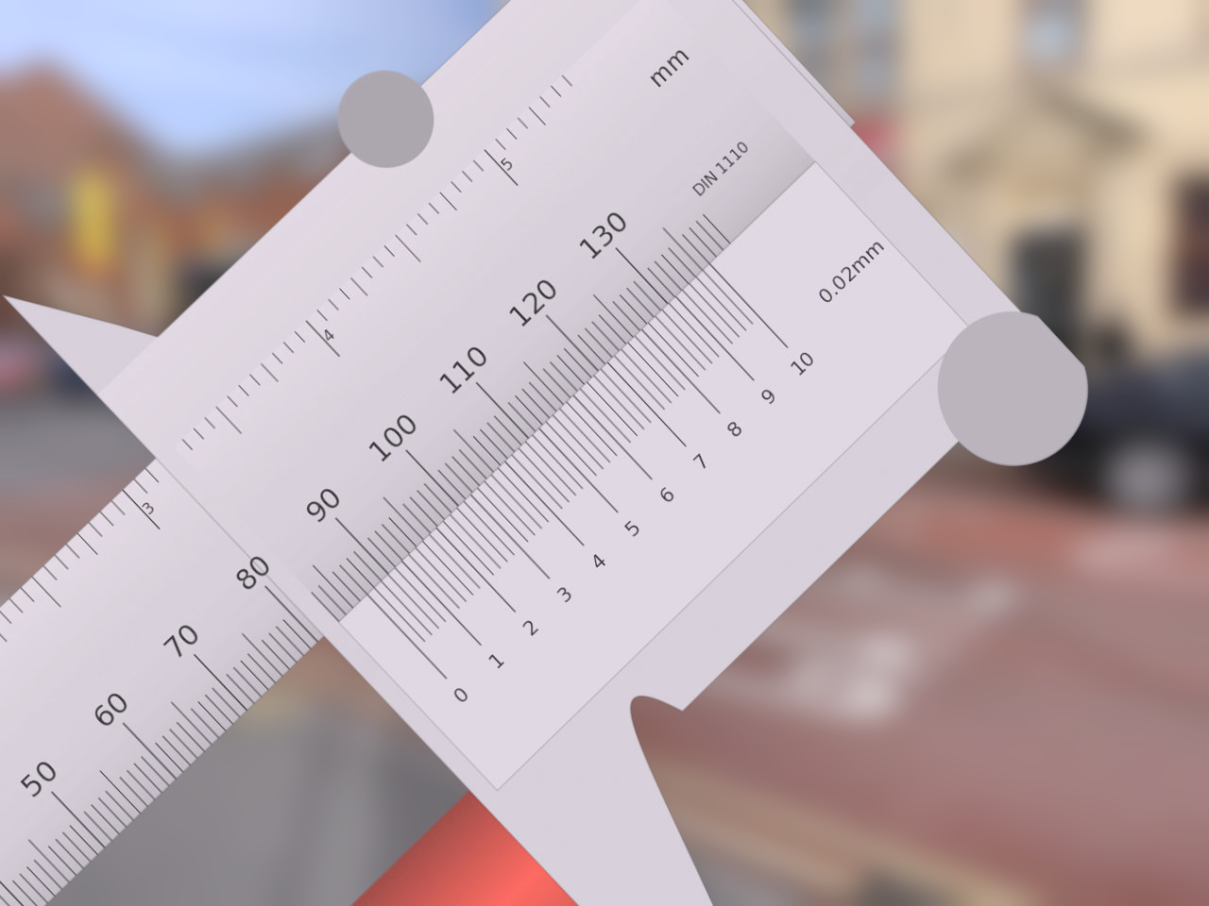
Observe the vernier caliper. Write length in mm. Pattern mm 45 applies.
mm 87.0
